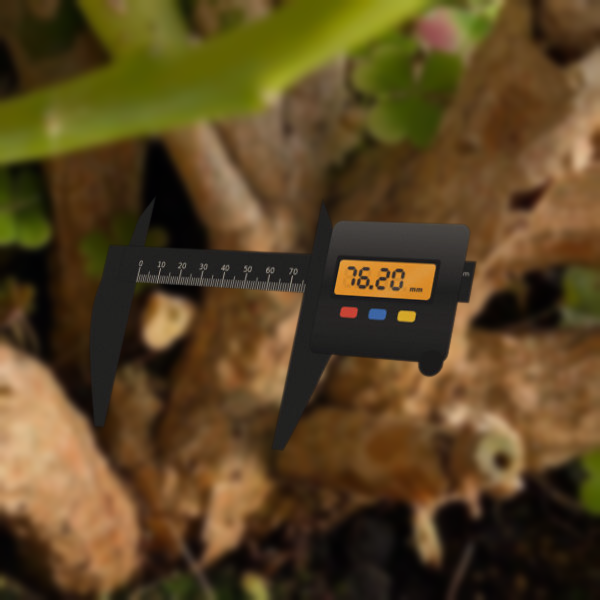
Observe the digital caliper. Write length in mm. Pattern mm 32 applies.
mm 76.20
